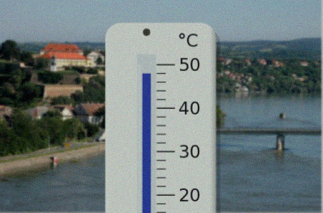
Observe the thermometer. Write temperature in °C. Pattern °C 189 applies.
°C 48
